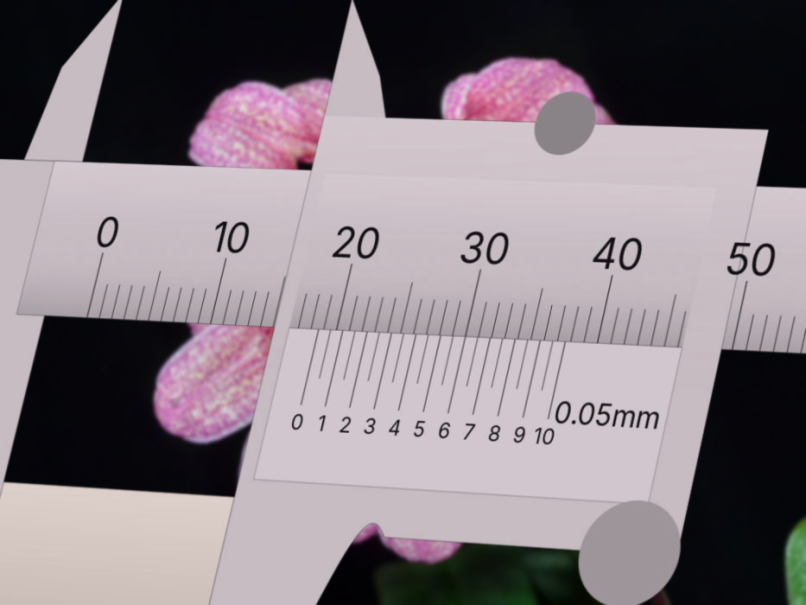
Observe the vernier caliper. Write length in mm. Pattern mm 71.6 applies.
mm 18.6
